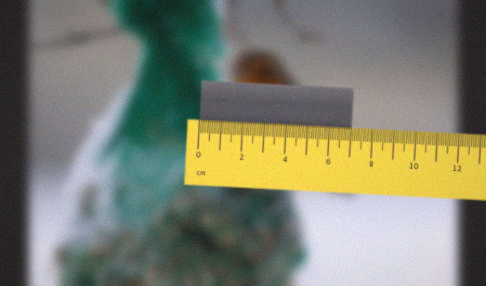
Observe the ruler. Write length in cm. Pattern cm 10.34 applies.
cm 7
